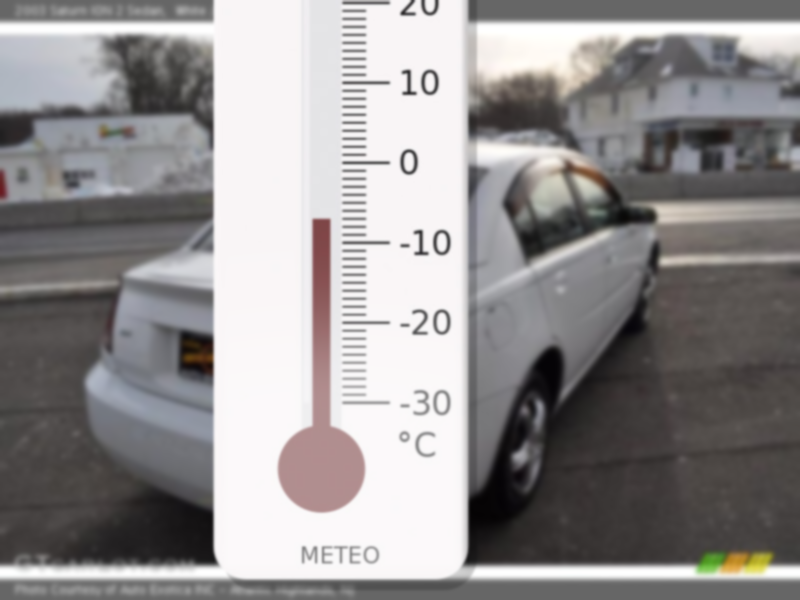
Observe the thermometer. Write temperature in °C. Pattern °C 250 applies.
°C -7
